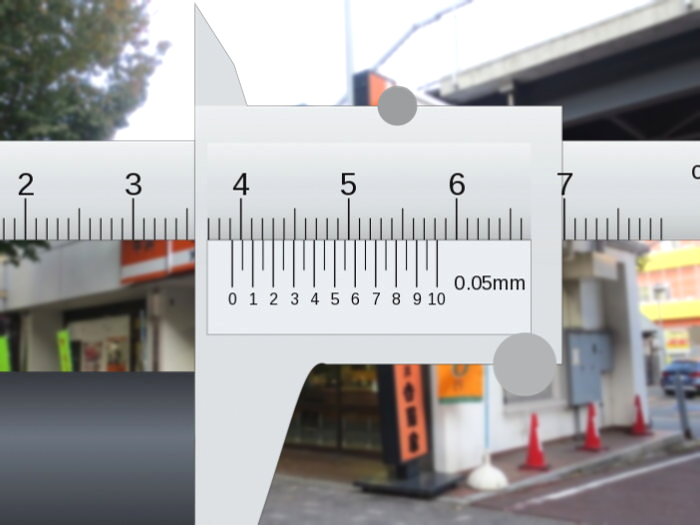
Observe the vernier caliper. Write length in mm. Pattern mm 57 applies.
mm 39.2
